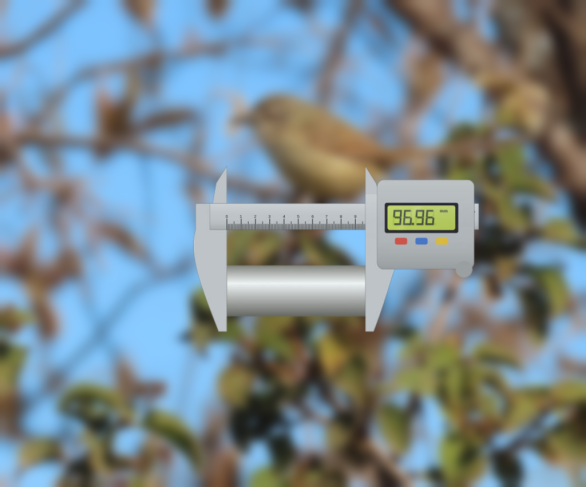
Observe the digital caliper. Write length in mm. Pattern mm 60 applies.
mm 96.96
